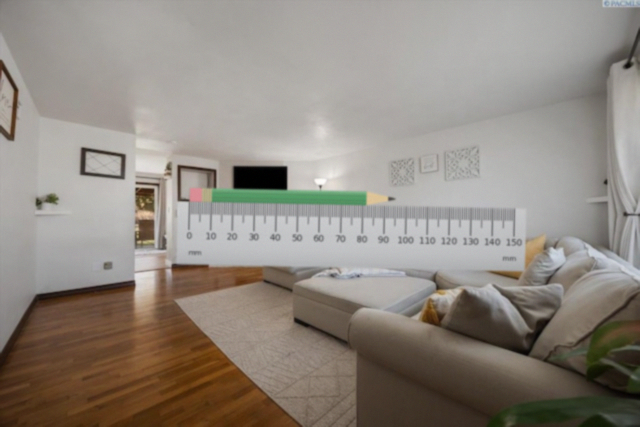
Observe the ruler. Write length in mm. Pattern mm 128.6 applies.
mm 95
